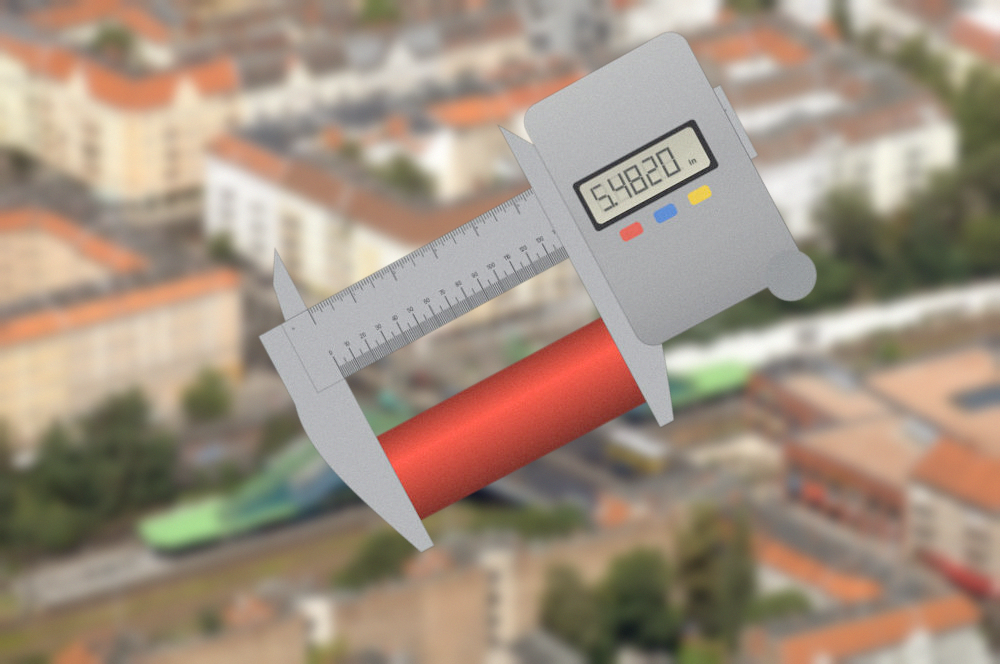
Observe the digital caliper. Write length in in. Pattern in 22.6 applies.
in 5.4820
